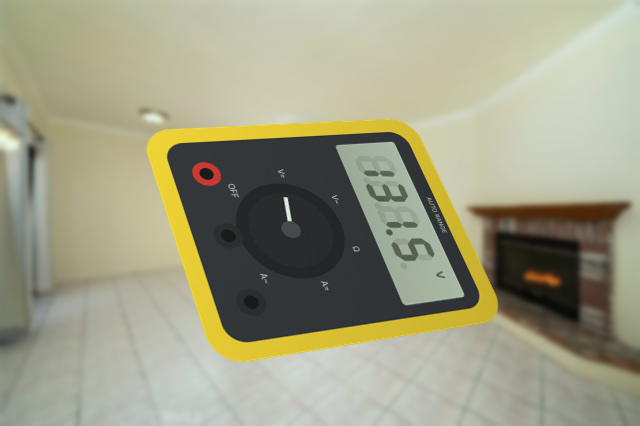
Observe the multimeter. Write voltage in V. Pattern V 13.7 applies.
V 131.5
